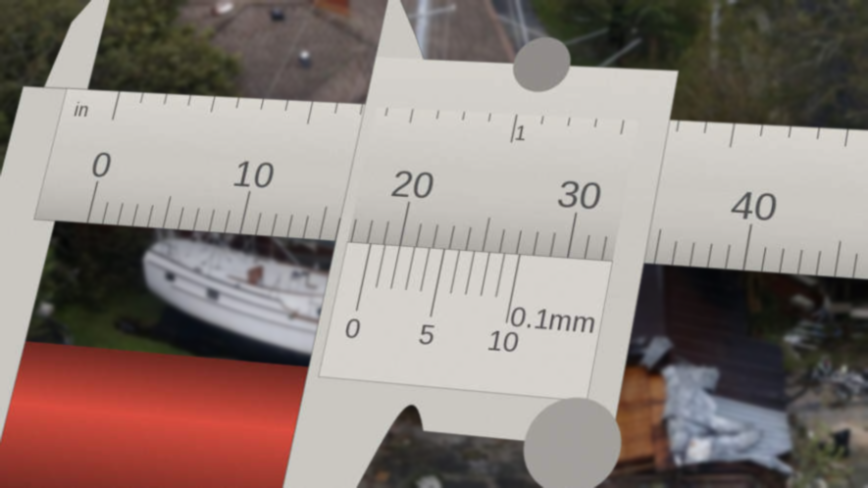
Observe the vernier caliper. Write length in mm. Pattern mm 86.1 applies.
mm 18.2
